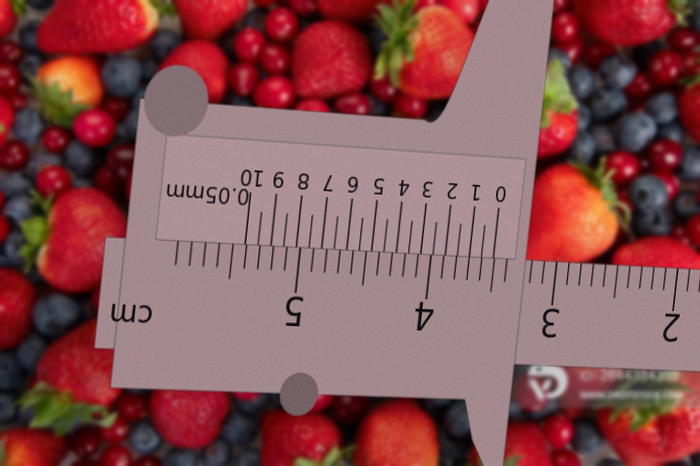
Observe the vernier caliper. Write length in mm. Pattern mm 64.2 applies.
mm 35.1
